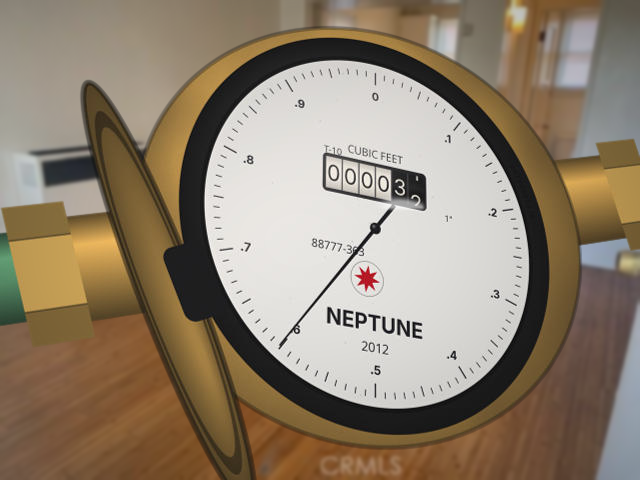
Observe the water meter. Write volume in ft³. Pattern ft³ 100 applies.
ft³ 31.60
